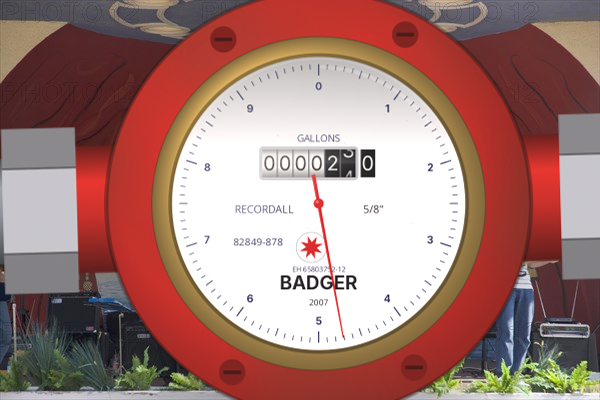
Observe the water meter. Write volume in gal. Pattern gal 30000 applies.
gal 234.7
